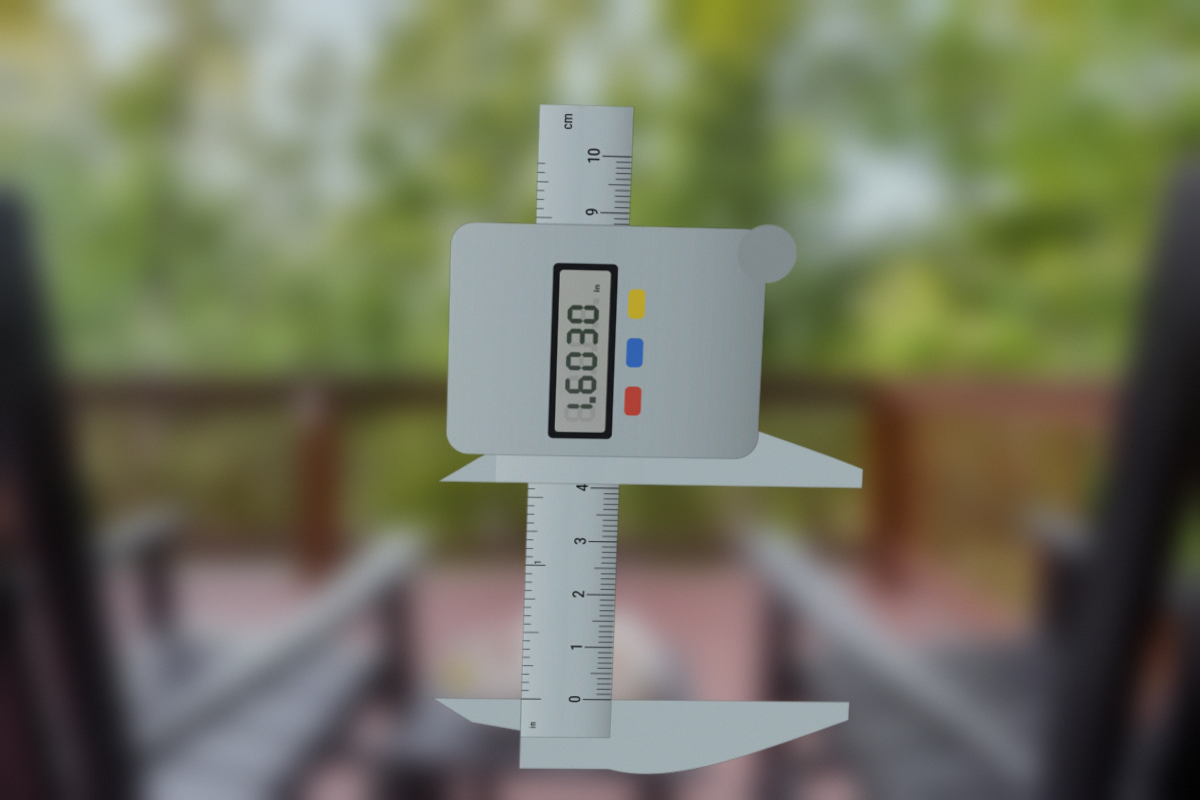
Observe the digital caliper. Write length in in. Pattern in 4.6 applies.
in 1.6030
